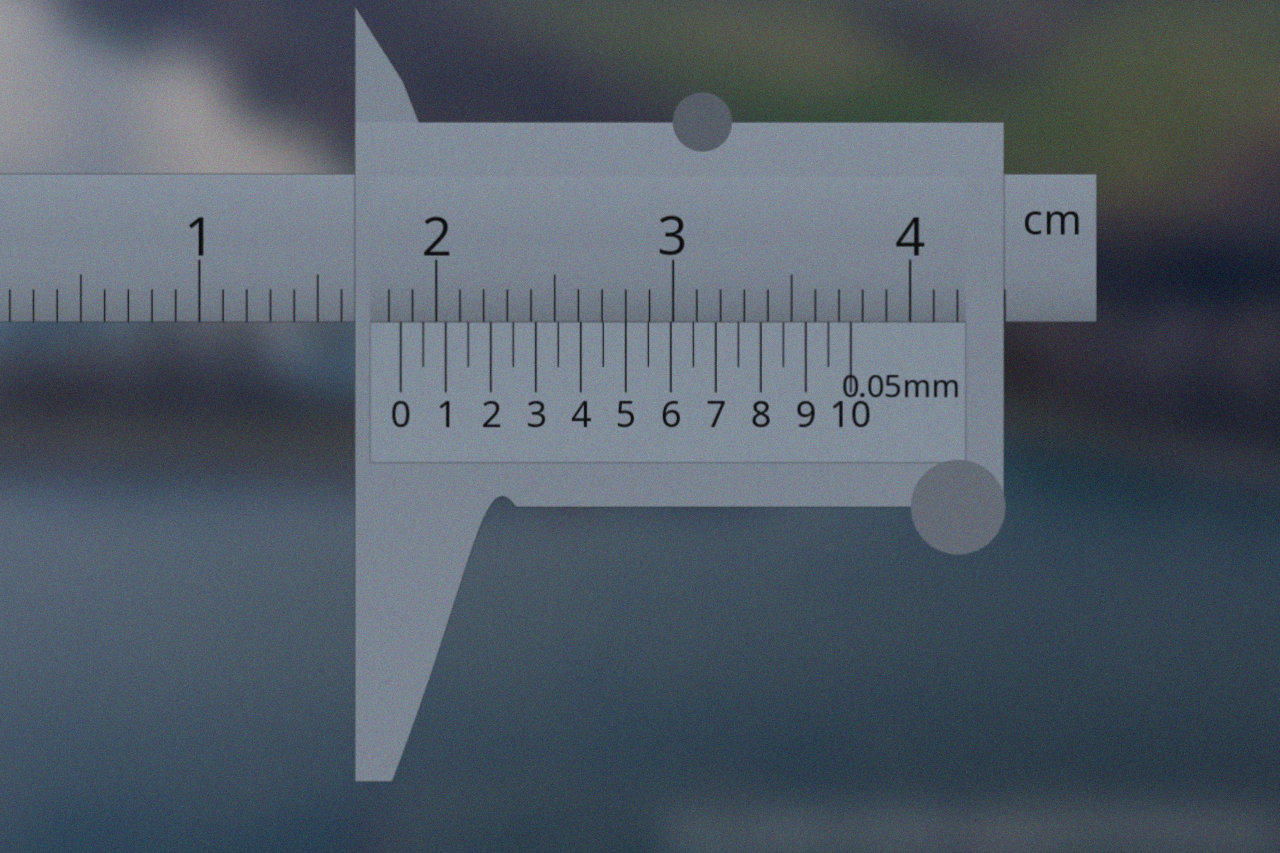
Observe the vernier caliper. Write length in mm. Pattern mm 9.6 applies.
mm 18.5
